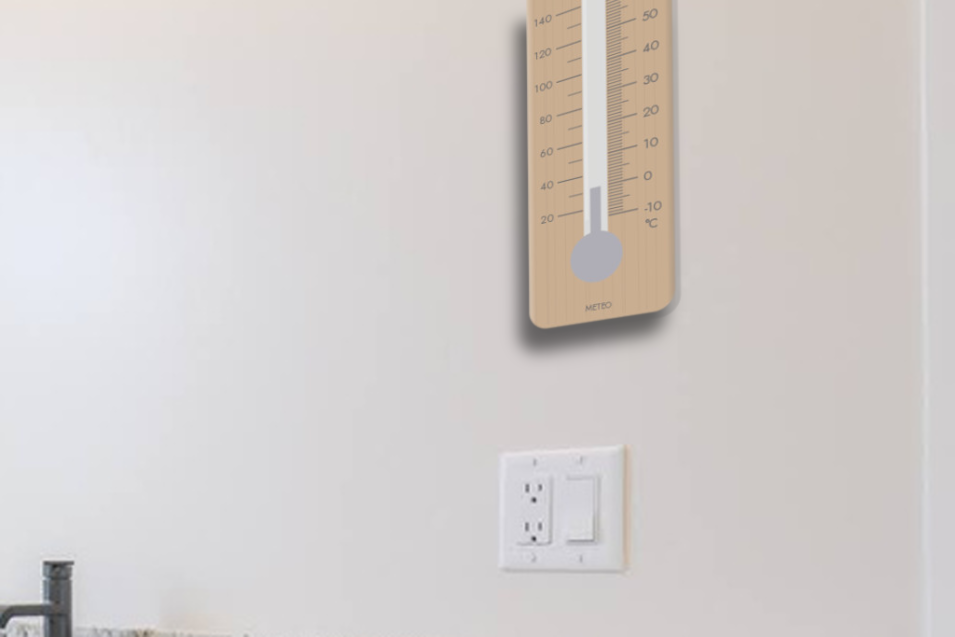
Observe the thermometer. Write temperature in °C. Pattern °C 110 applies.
°C 0
